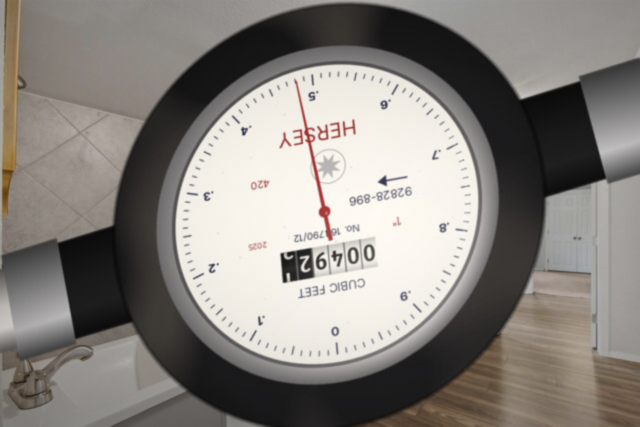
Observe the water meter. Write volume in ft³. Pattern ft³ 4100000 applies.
ft³ 4921.48
